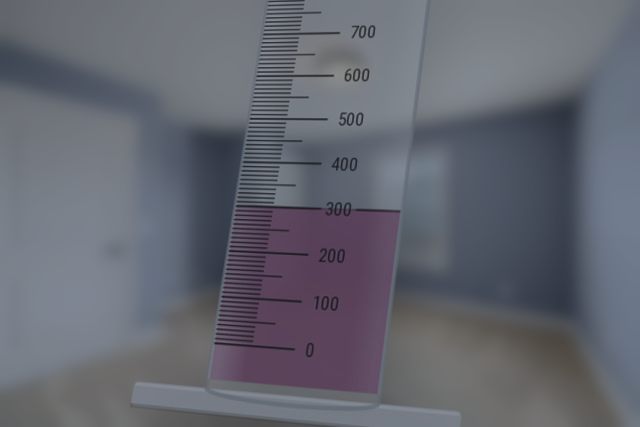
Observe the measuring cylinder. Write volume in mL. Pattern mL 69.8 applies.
mL 300
